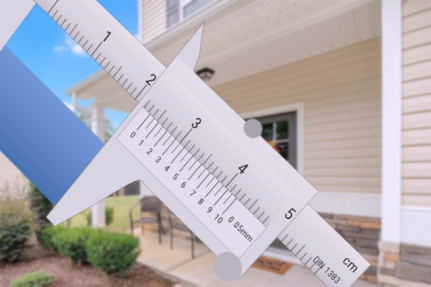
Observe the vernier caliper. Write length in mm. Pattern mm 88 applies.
mm 23.4
